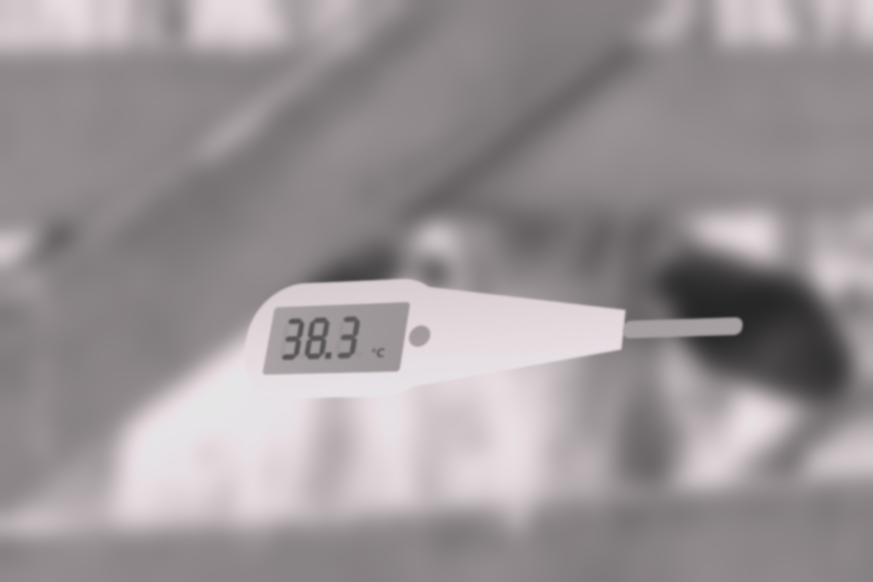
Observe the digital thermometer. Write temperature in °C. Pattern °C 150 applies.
°C 38.3
